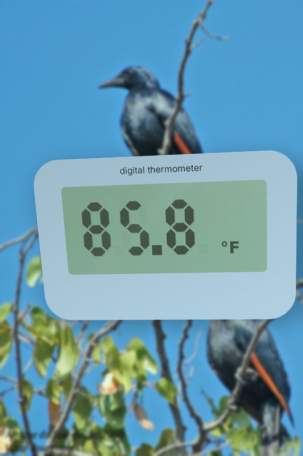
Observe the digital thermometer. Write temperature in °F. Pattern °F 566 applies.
°F 85.8
